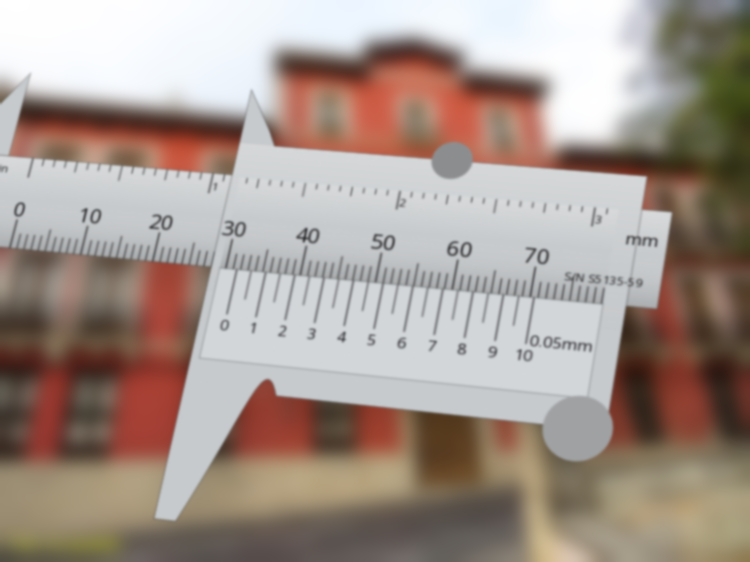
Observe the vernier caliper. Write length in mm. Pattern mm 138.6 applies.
mm 31.5
